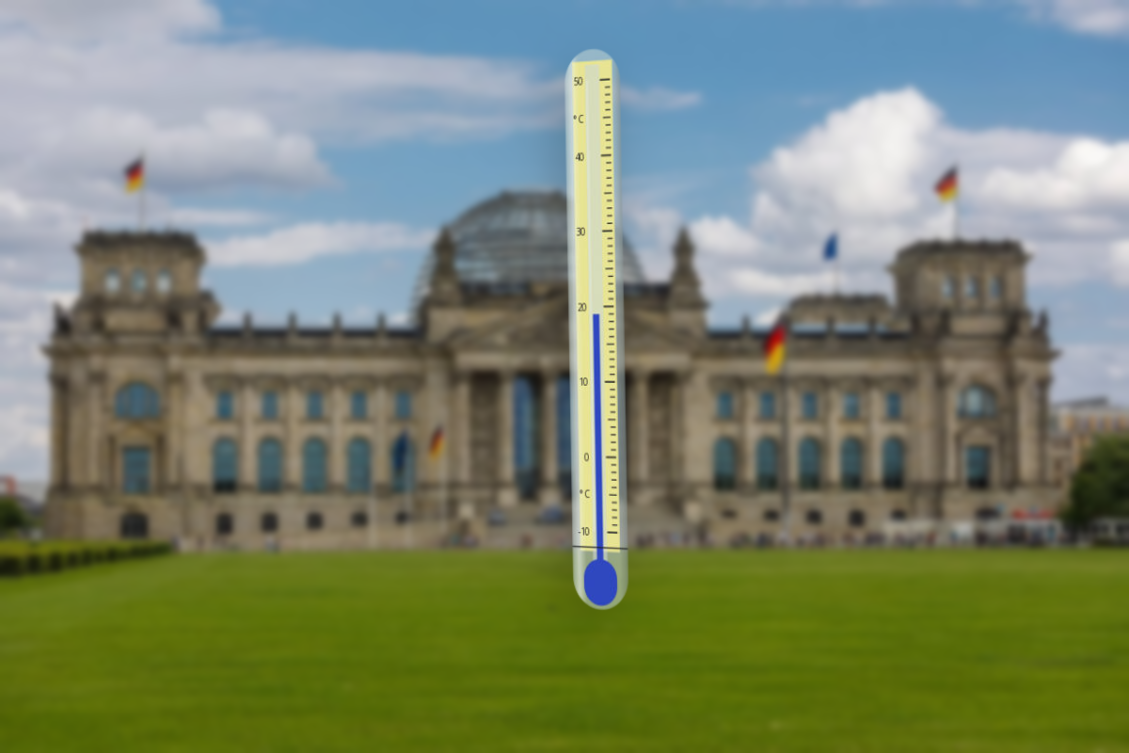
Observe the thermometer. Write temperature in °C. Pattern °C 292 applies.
°C 19
